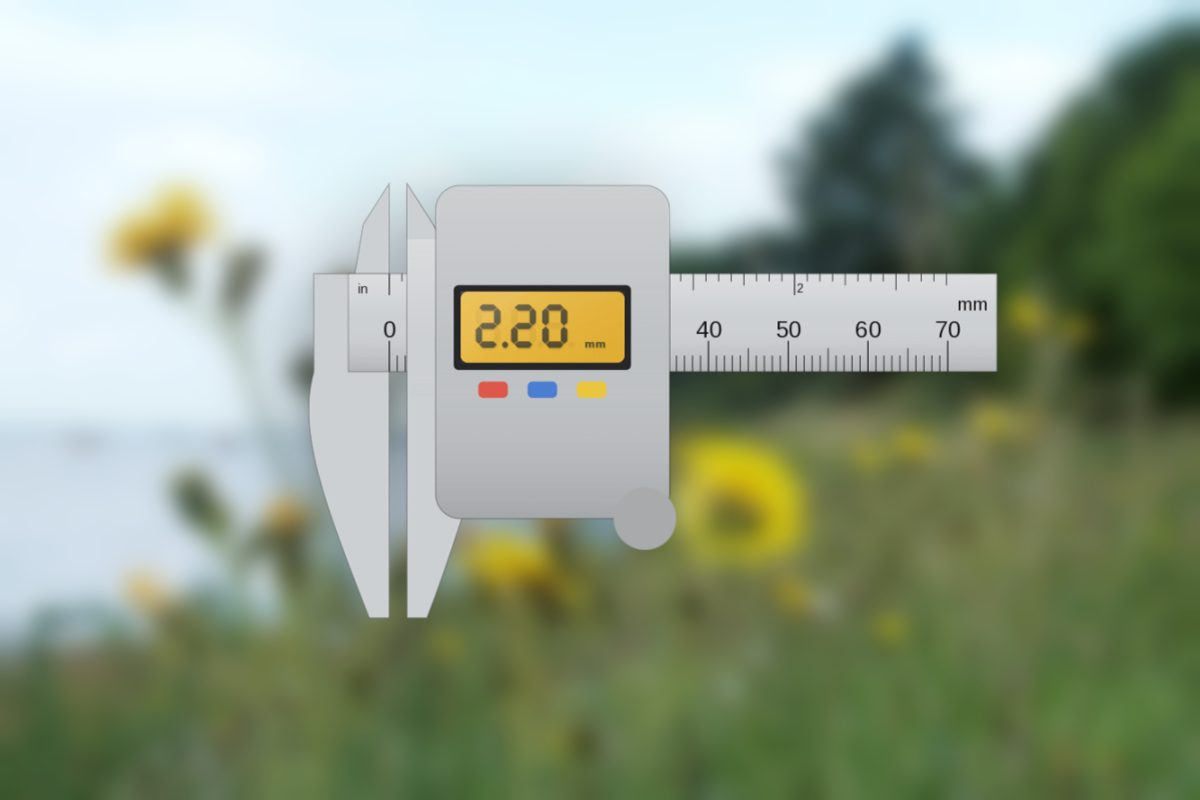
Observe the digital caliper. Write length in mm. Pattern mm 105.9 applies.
mm 2.20
